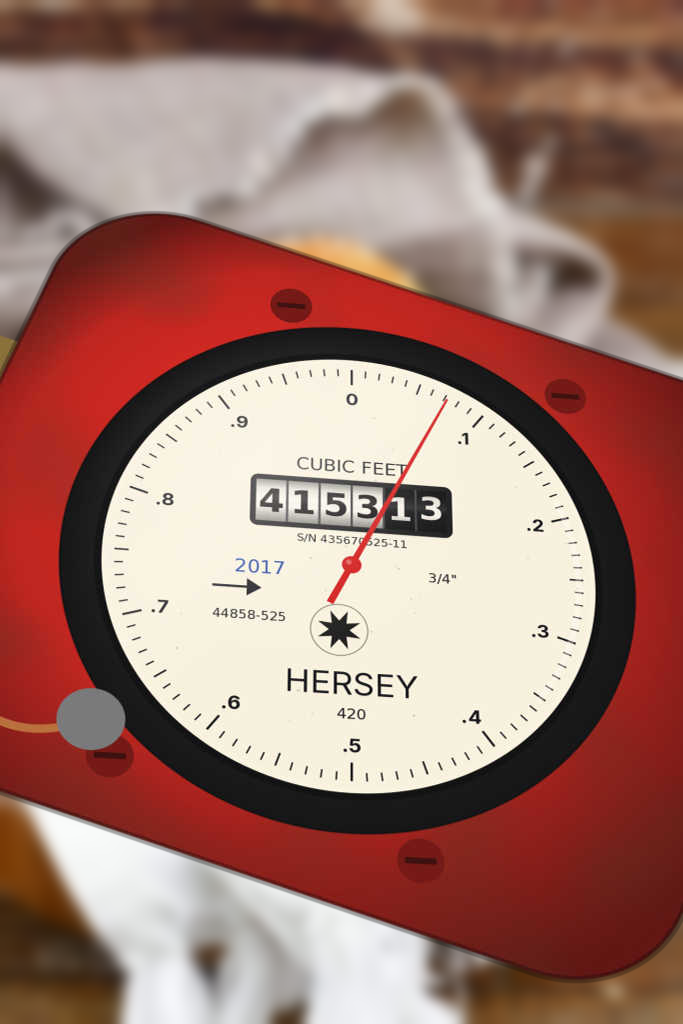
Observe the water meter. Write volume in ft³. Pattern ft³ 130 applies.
ft³ 415313.07
